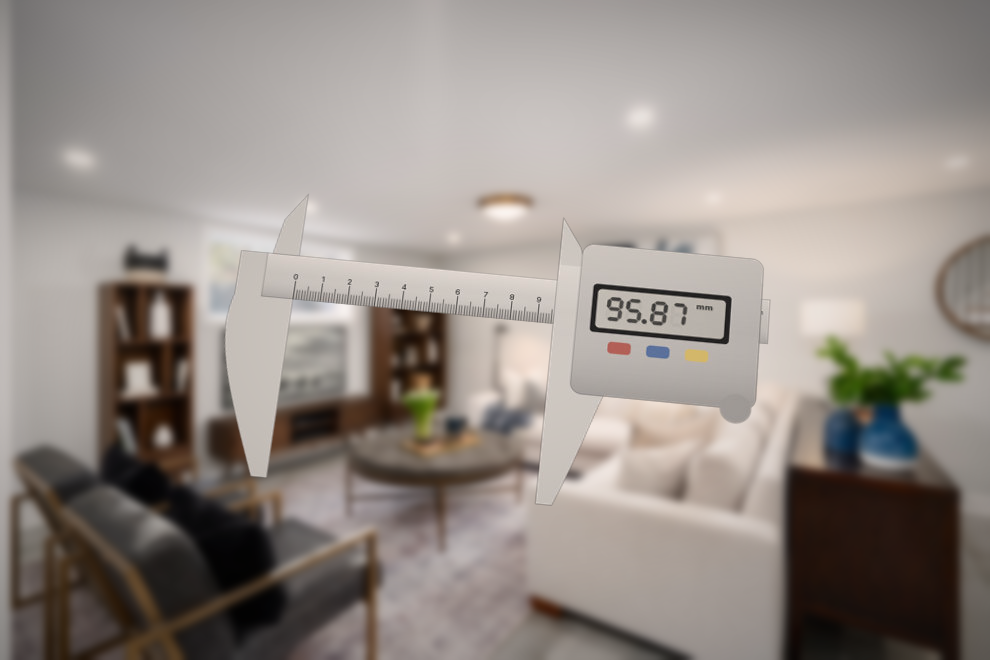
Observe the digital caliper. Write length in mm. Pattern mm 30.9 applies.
mm 95.87
